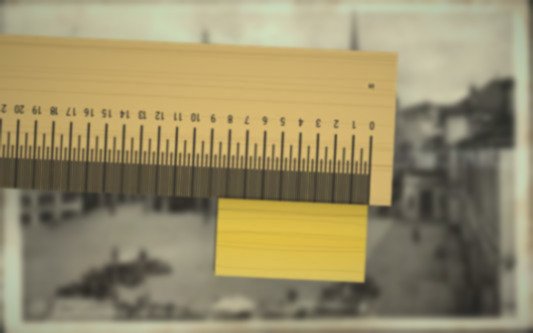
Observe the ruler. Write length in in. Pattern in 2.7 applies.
in 8.5
